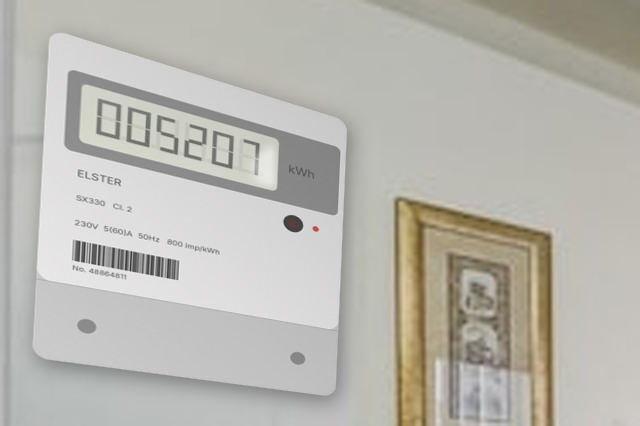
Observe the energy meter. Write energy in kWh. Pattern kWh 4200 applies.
kWh 5207
